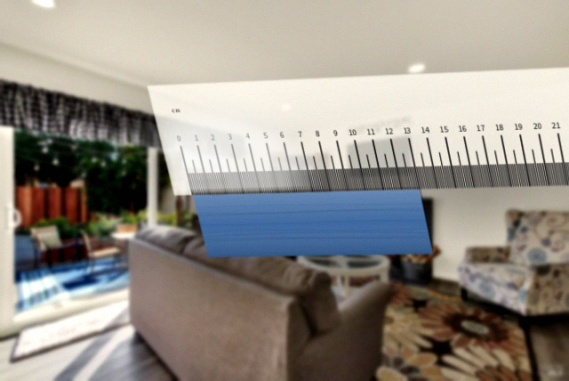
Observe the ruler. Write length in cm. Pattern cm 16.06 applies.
cm 13
